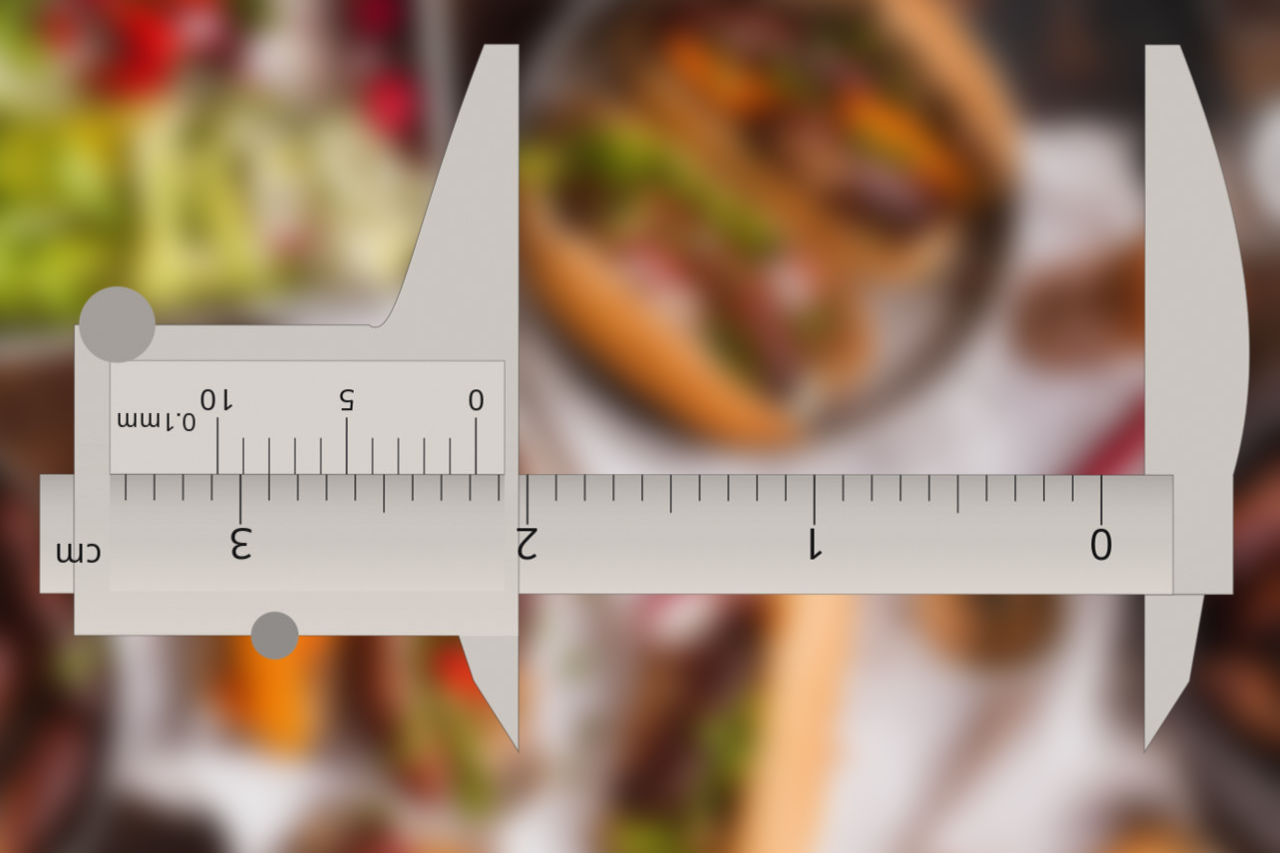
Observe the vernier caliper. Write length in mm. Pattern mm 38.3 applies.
mm 21.8
